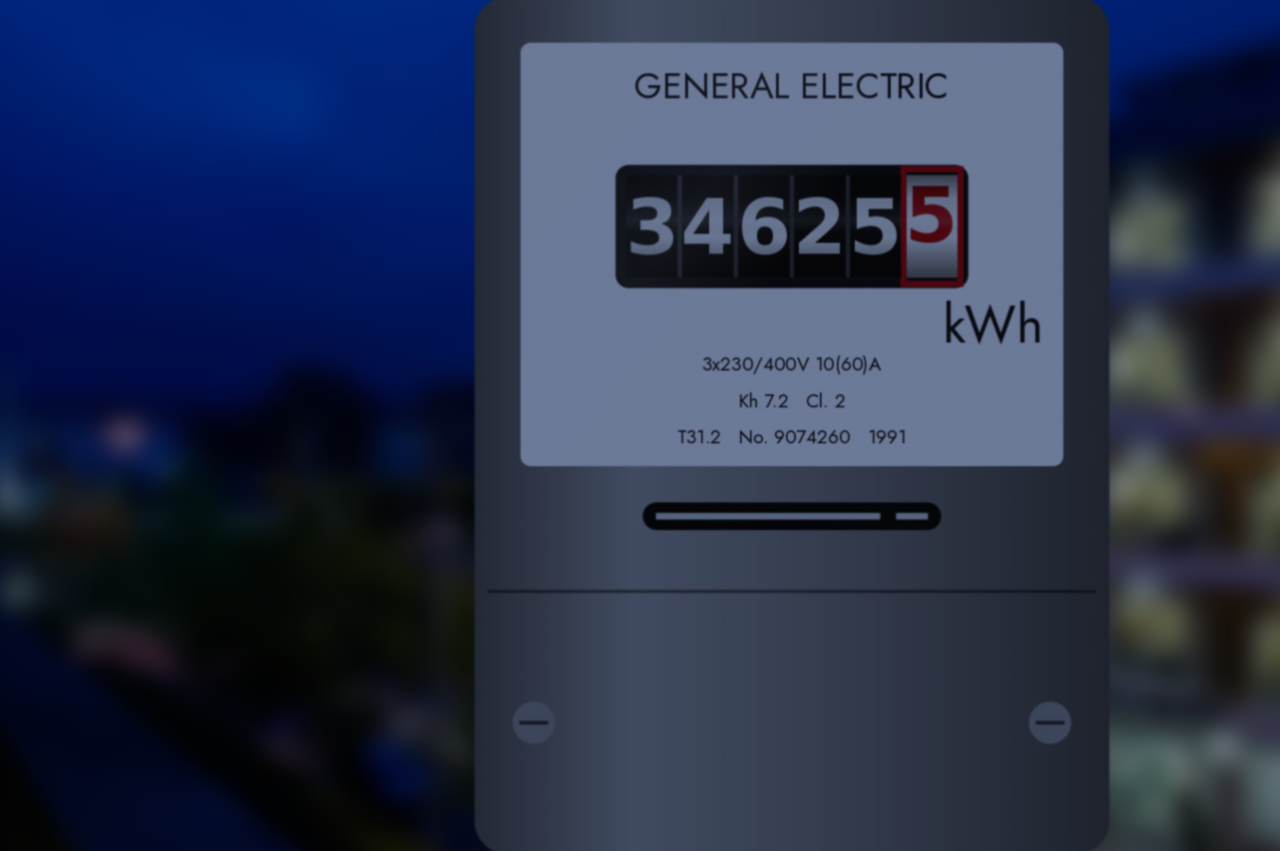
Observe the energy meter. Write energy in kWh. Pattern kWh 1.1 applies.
kWh 34625.5
